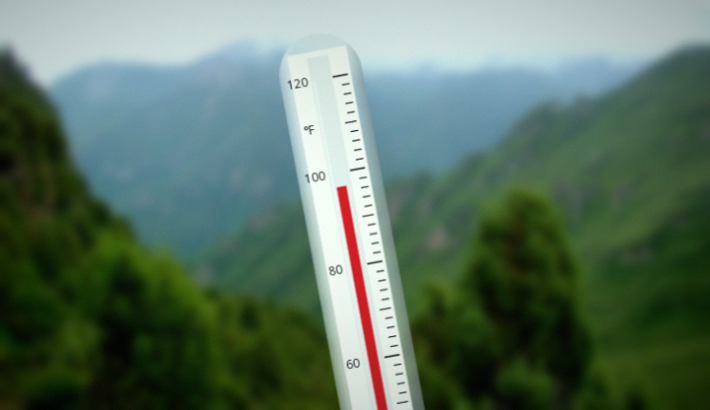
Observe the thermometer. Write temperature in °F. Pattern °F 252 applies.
°F 97
